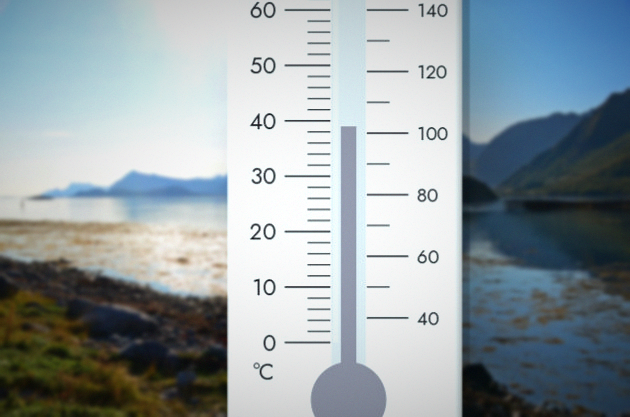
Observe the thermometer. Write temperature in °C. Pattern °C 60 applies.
°C 39
